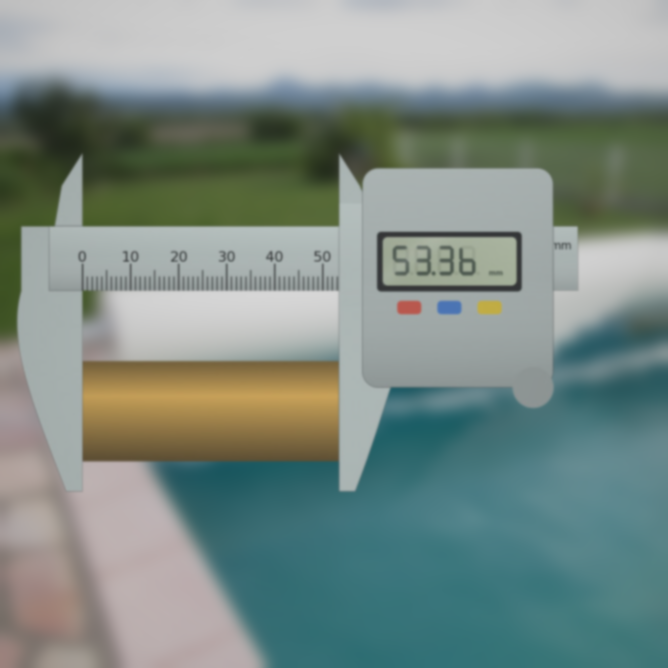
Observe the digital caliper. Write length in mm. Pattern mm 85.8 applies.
mm 53.36
